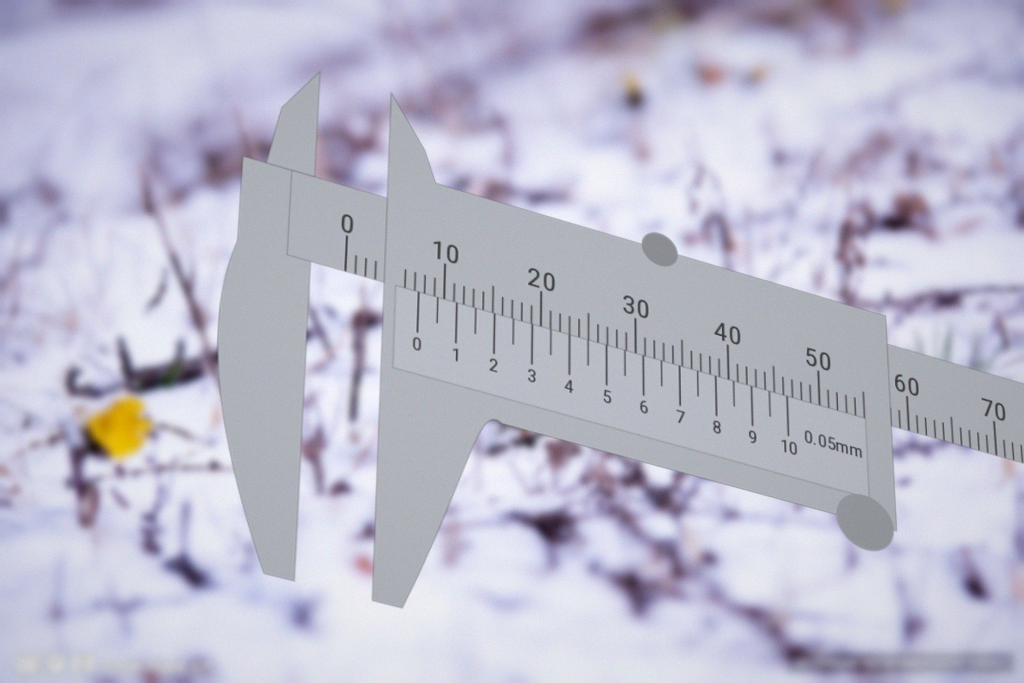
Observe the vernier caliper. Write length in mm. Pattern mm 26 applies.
mm 7.4
